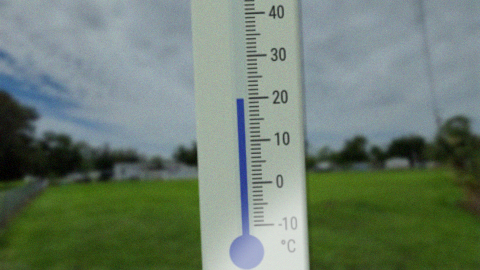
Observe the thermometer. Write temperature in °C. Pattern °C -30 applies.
°C 20
